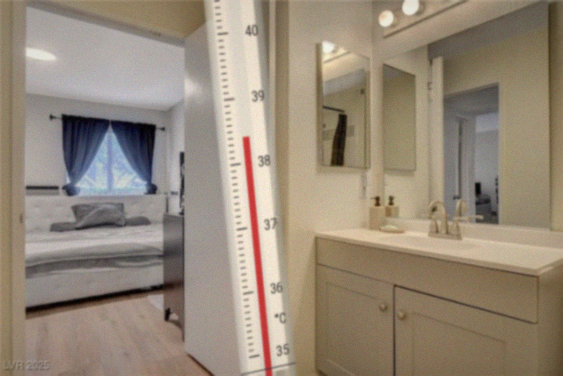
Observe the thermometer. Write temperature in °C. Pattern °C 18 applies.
°C 38.4
